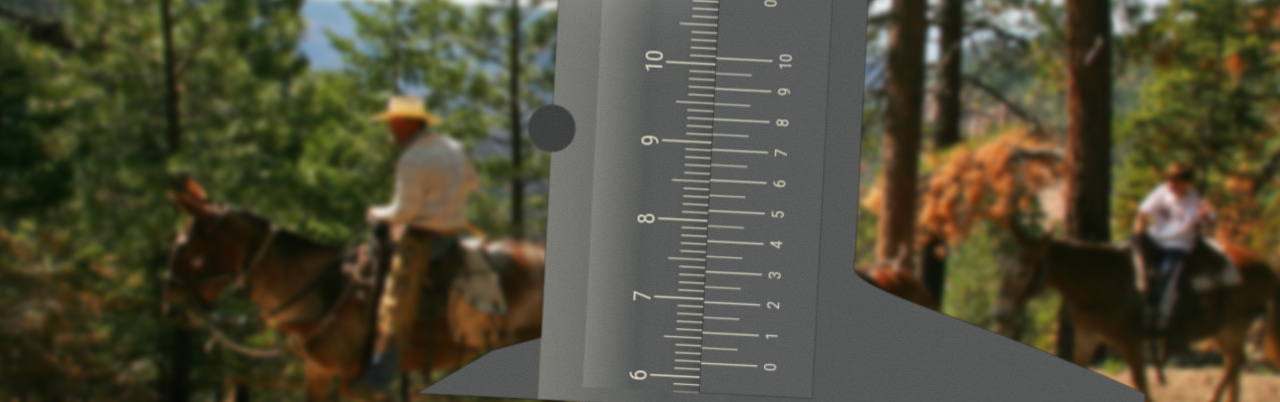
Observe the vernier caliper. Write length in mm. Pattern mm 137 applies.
mm 61.8
